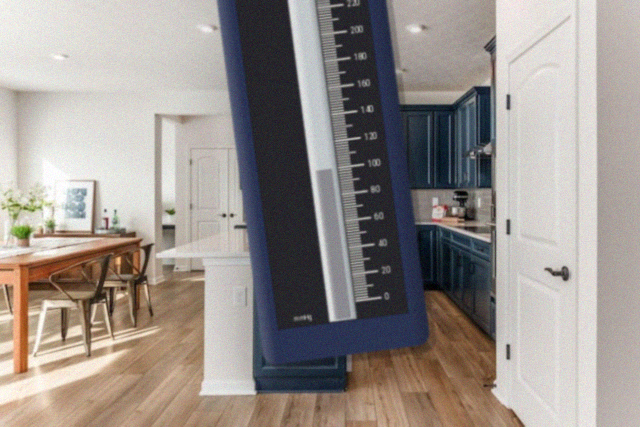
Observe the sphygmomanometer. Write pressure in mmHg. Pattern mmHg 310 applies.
mmHg 100
